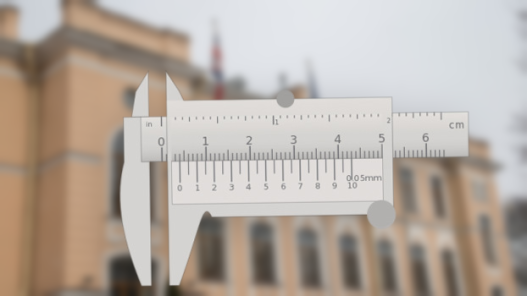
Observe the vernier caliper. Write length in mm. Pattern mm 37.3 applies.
mm 4.0
